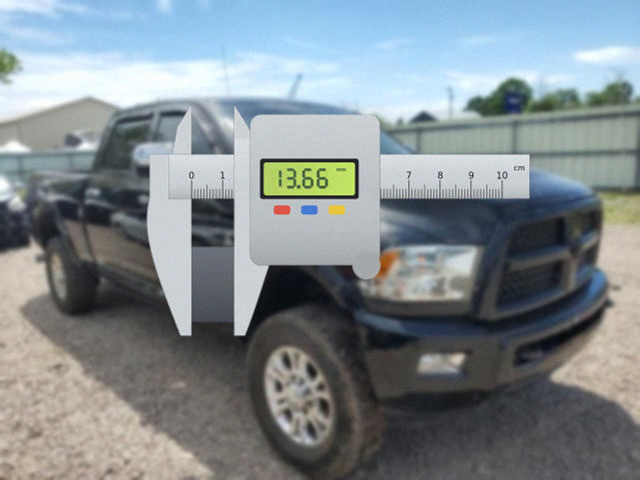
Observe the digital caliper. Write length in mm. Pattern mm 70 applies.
mm 13.66
